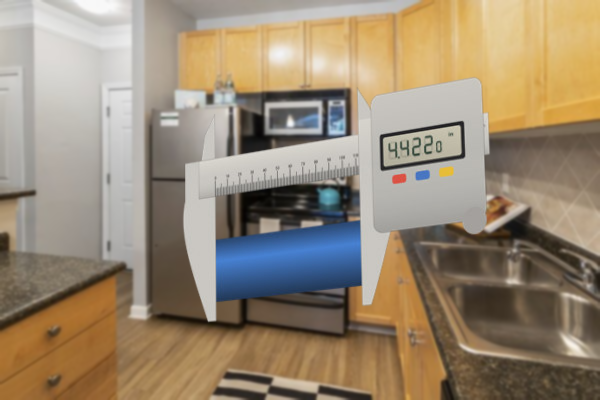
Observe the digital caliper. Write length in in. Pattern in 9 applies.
in 4.4220
